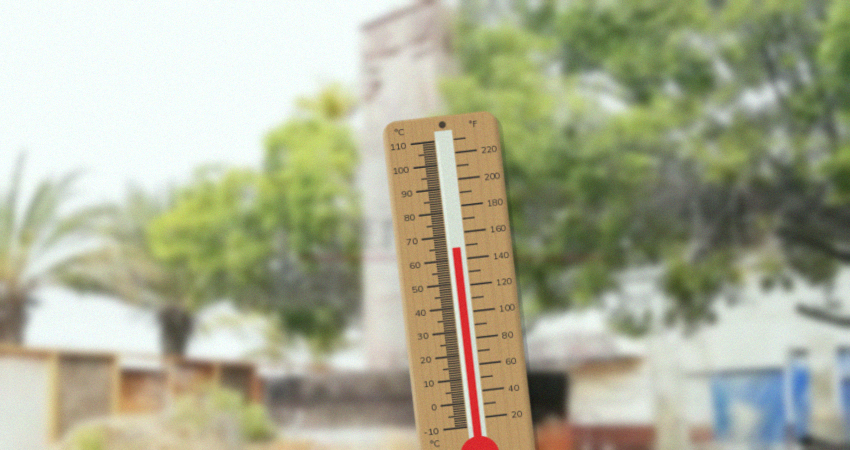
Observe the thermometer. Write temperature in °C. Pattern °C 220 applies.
°C 65
